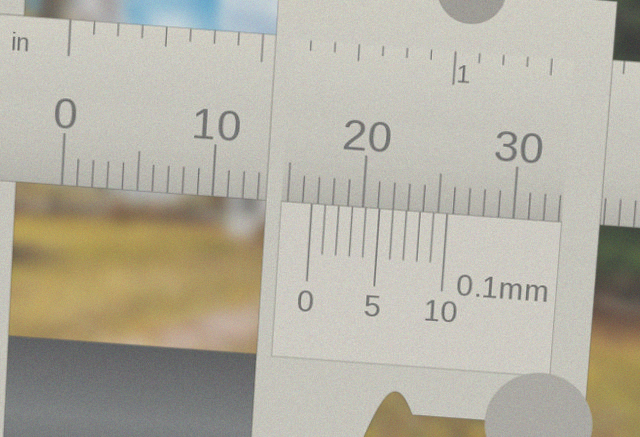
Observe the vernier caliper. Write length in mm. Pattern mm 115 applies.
mm 16.6
